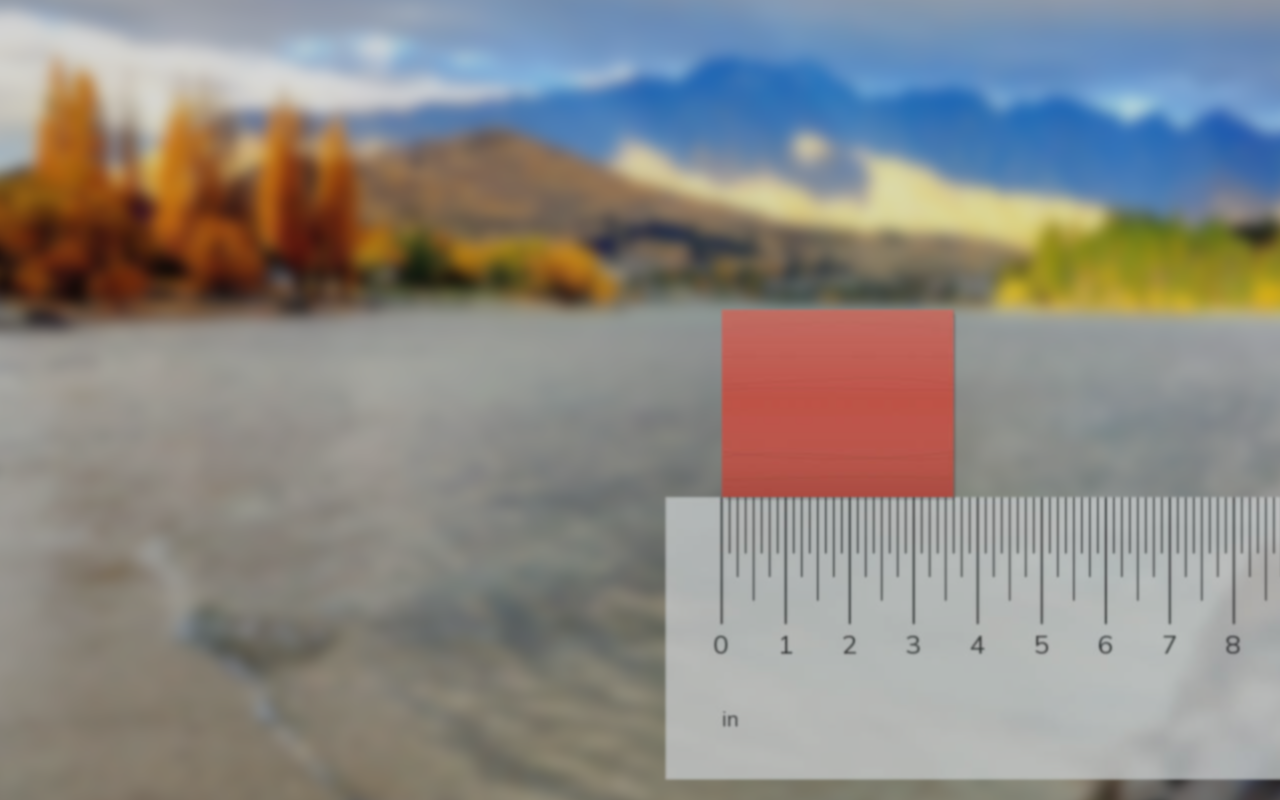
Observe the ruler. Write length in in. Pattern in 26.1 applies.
in 3.625
